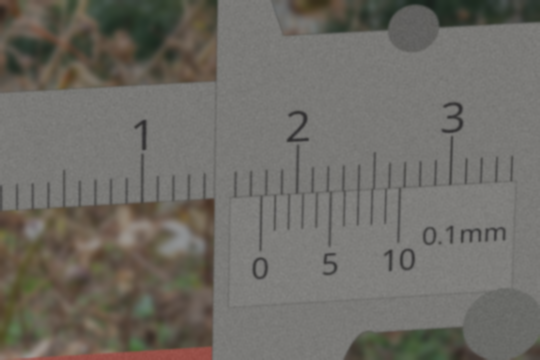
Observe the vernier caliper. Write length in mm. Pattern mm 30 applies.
mm 17.7
